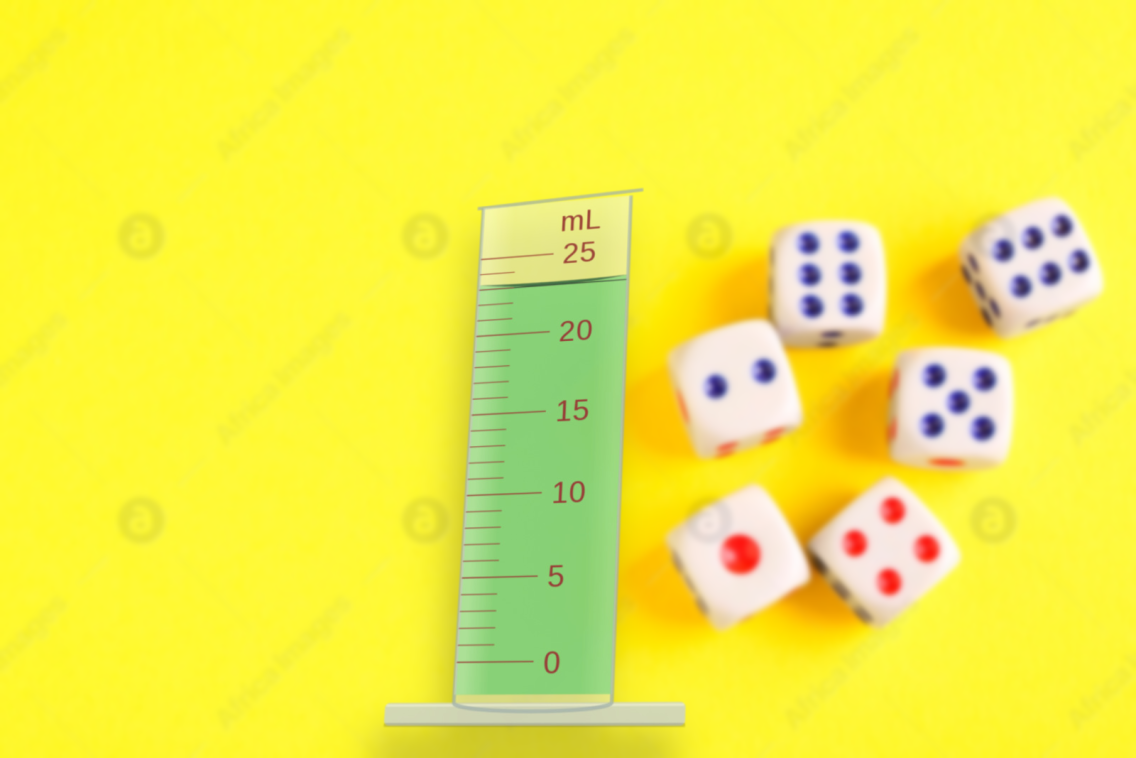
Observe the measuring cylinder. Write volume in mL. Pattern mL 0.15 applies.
mL 23
